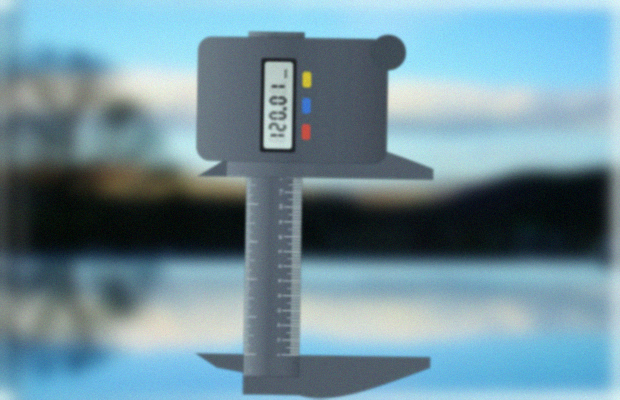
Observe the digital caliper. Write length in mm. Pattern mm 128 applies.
mm 120.01
